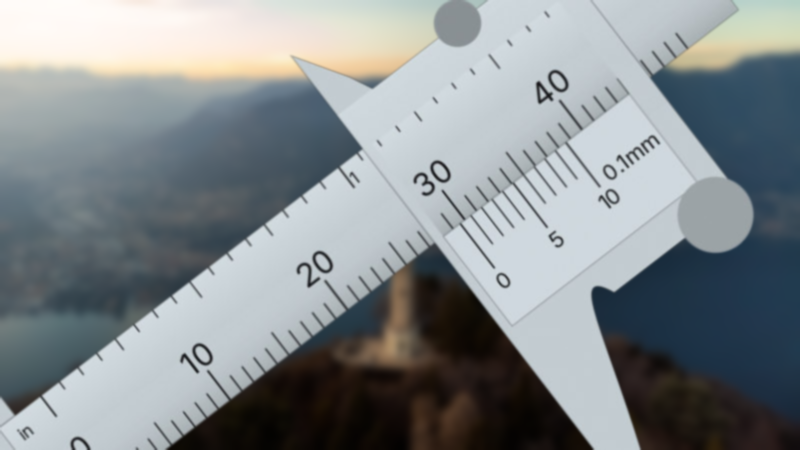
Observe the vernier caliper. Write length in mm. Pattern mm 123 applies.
mm 29.6
